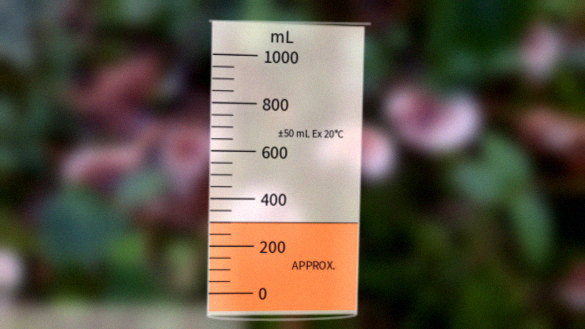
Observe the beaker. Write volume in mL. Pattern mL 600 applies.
mL 300
